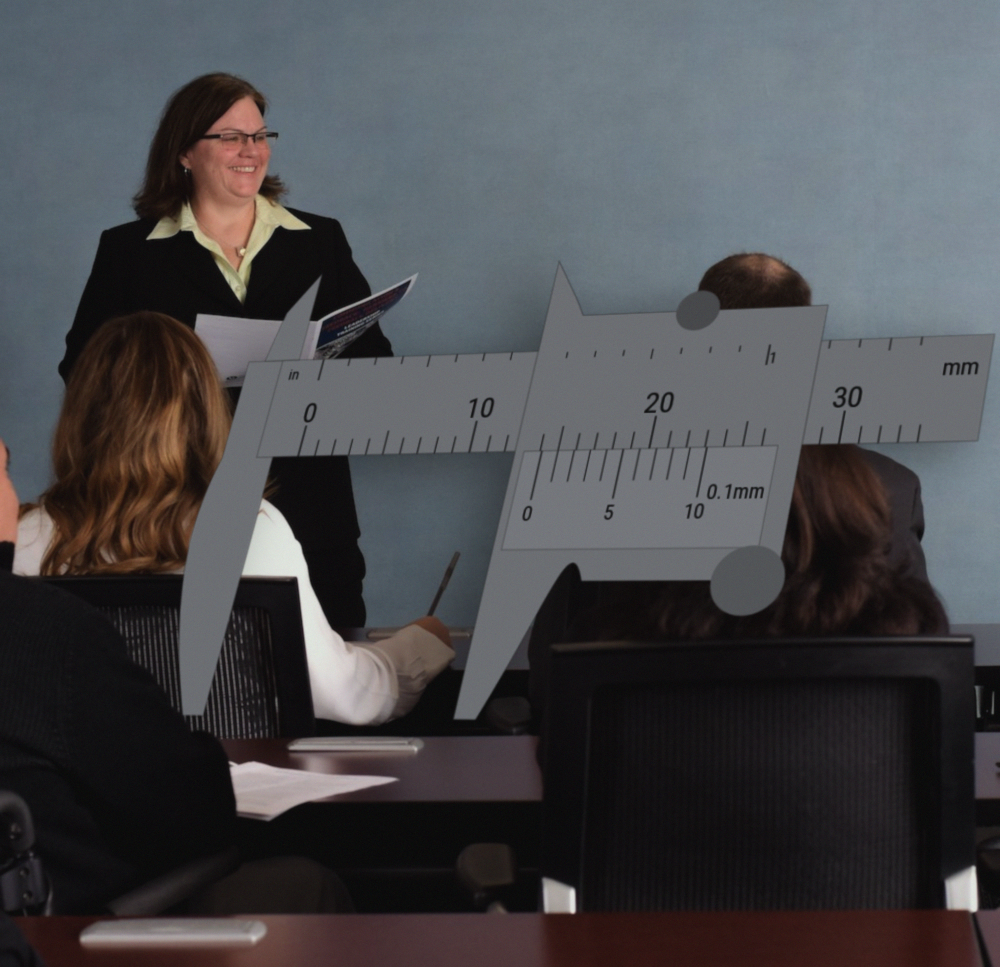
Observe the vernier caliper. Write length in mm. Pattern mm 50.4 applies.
mm 14.1
